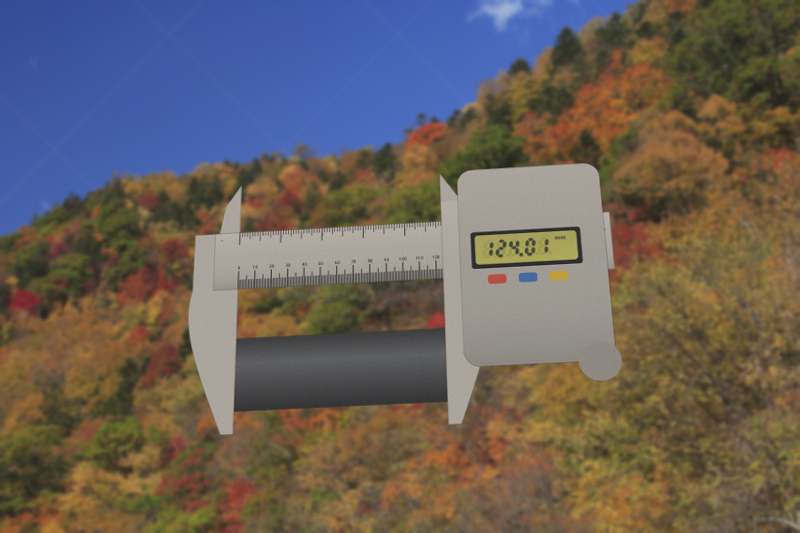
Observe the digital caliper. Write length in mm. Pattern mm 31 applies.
mm 124.01
